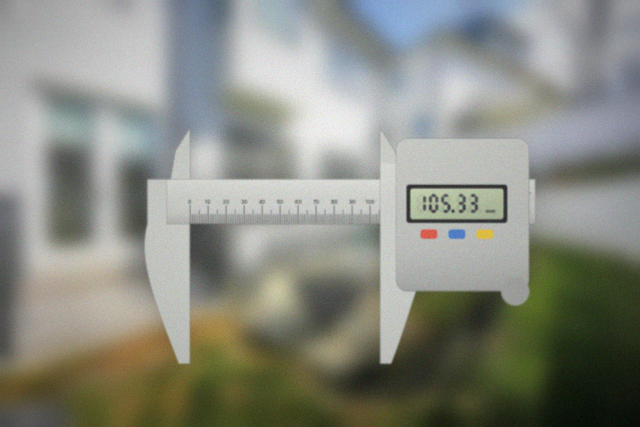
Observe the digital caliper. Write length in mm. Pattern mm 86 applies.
mm 105.33
